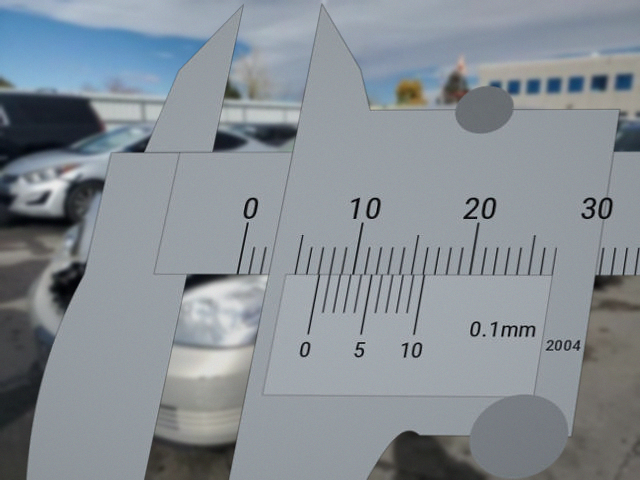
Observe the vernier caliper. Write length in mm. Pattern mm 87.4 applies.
mm 7.1
